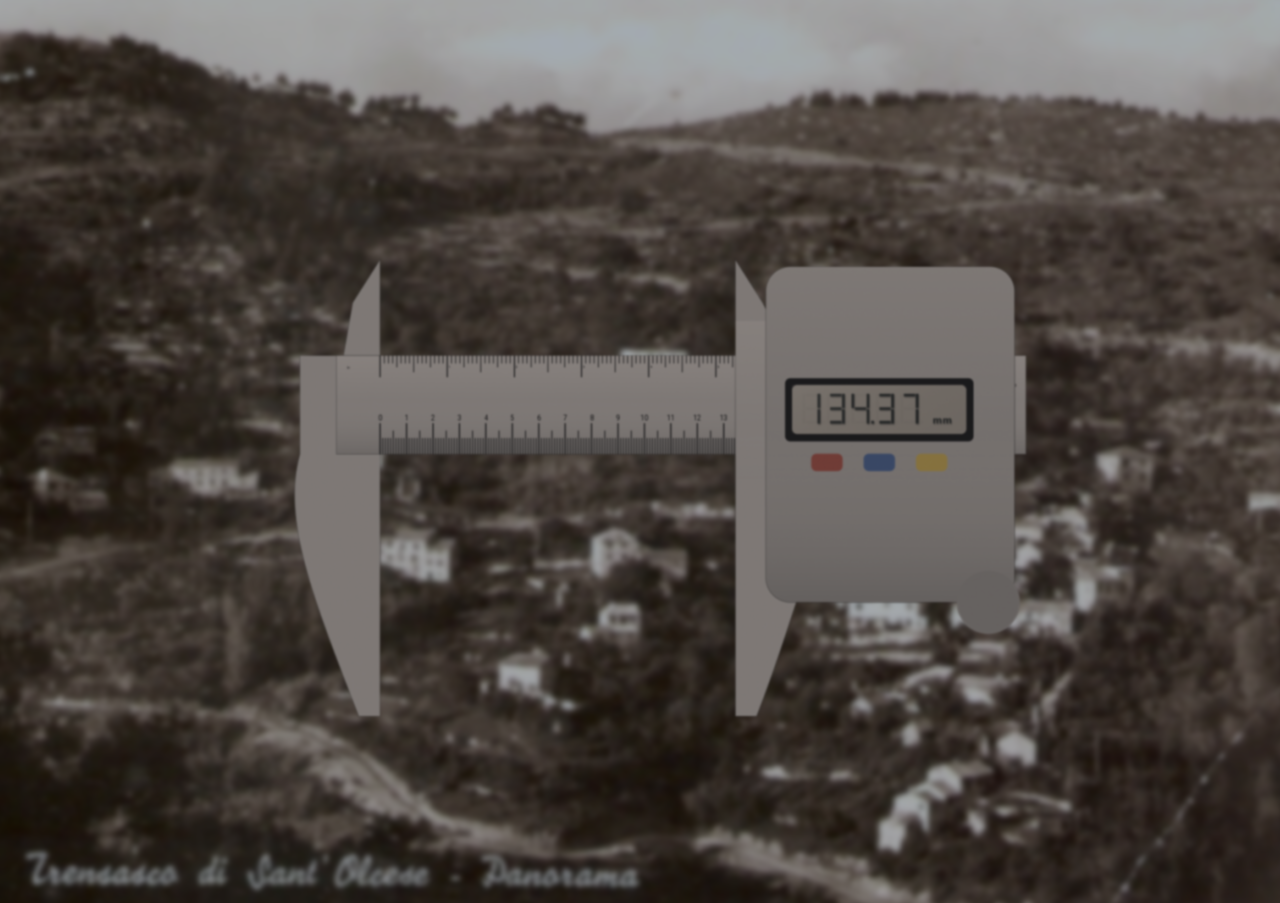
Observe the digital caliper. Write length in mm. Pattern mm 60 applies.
mm 134.37
